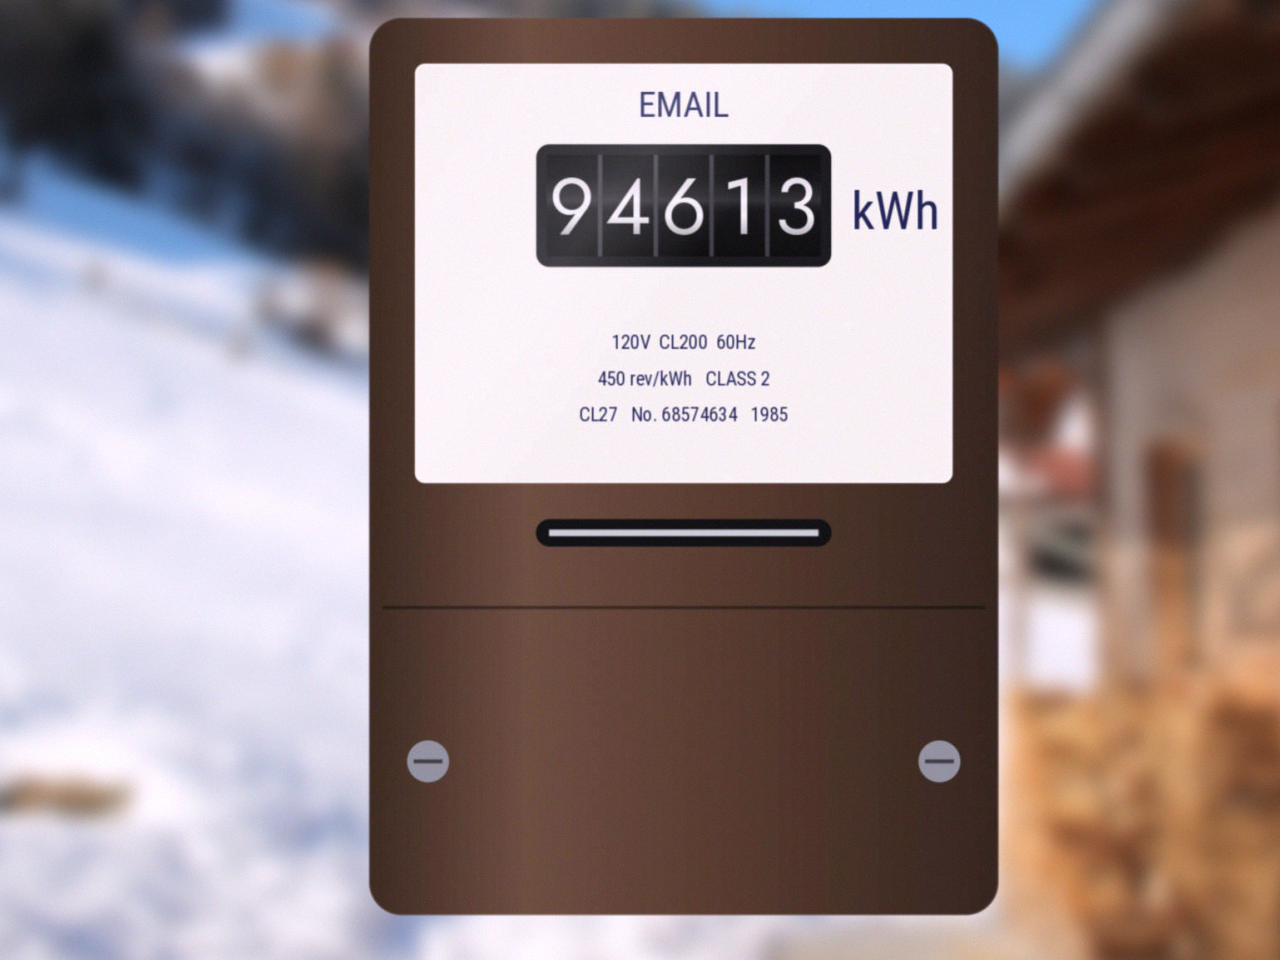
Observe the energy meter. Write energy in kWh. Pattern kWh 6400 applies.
kWh 94613
